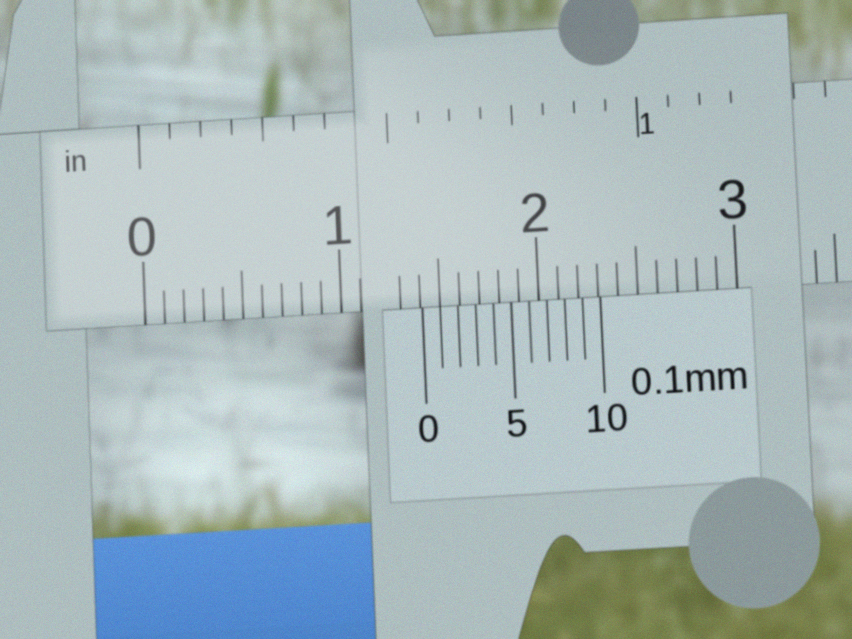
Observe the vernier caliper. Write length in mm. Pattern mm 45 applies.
mm 14.1
